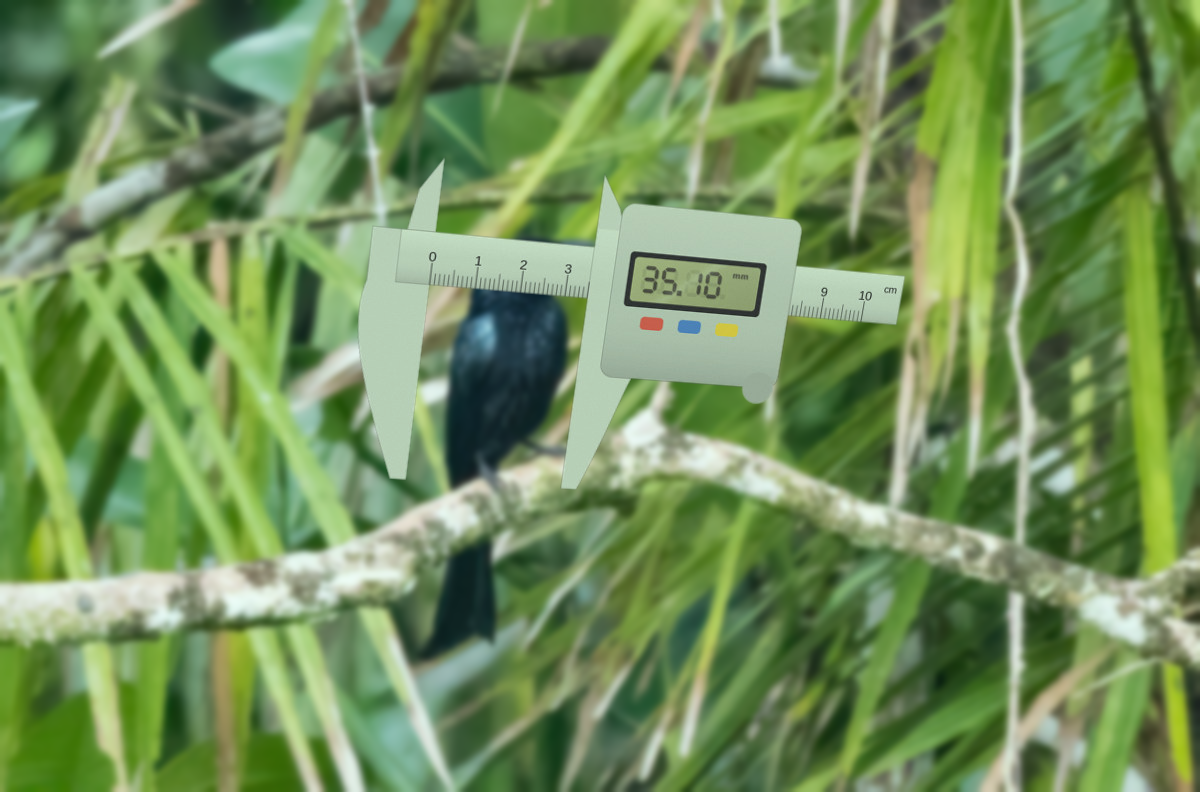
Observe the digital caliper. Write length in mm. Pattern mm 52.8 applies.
mm 35.10
